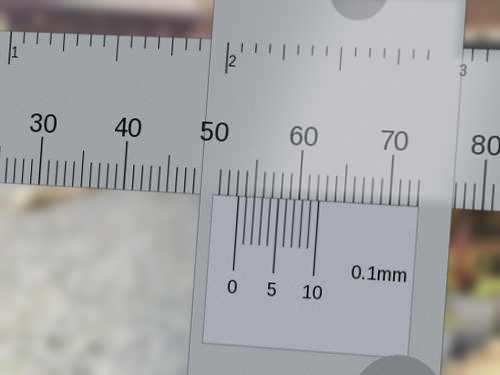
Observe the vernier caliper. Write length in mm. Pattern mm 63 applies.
mm 53.2
